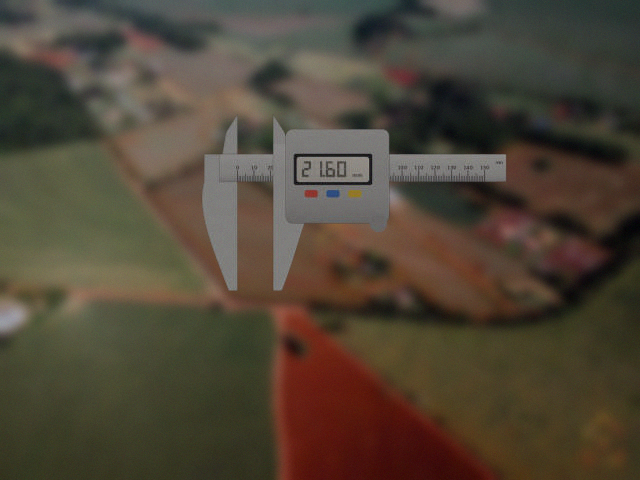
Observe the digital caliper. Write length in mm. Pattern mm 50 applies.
mm 21.60
